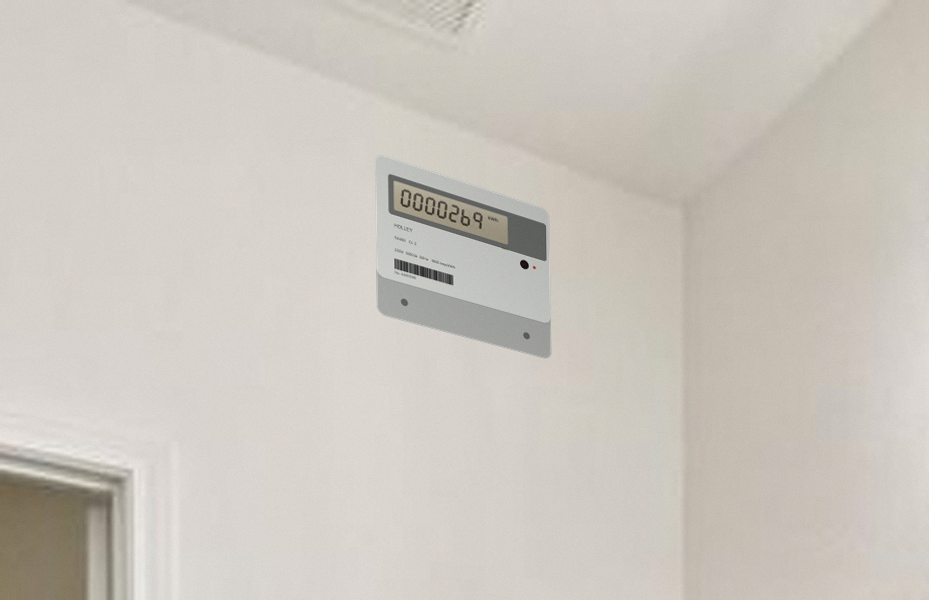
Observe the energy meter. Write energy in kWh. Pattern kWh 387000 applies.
kWh 269
